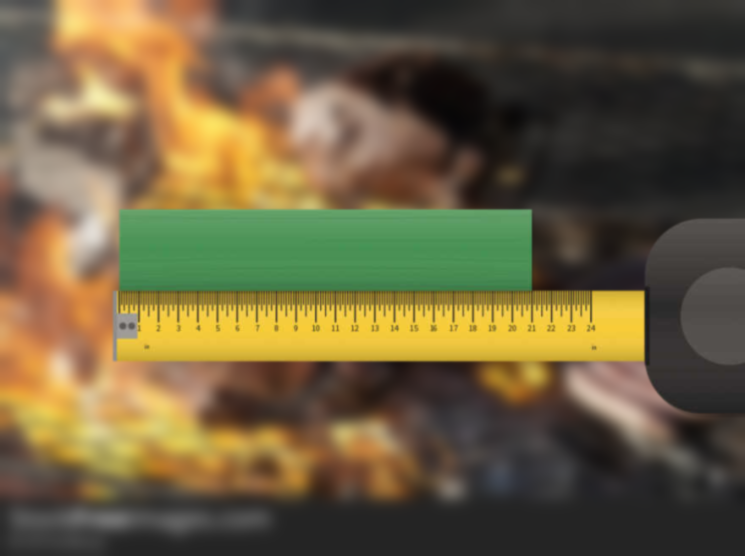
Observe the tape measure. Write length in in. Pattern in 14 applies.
in 21
